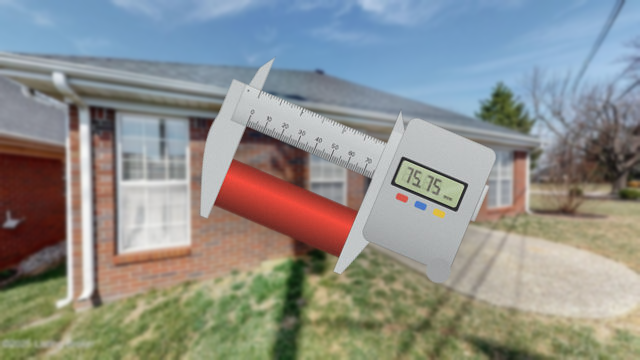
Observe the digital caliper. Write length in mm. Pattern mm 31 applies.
mm 75.75
